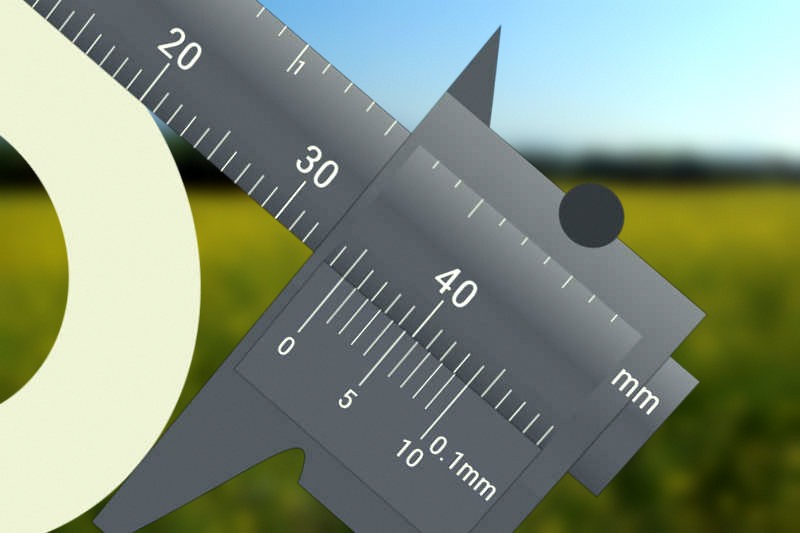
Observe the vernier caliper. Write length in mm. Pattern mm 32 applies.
mm 35.0
